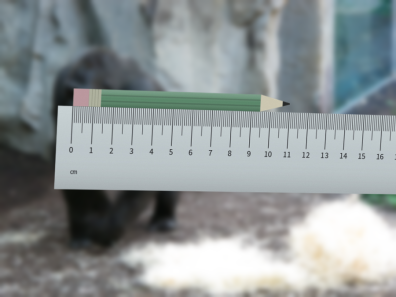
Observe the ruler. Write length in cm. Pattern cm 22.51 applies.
cm 11
